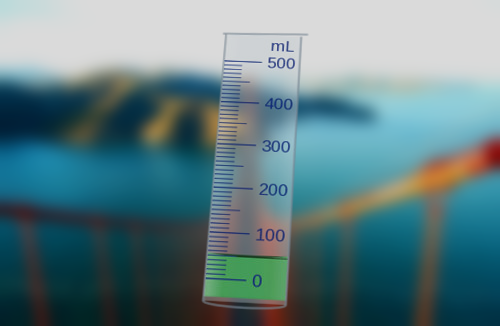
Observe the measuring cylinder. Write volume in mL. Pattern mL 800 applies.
mL 50
